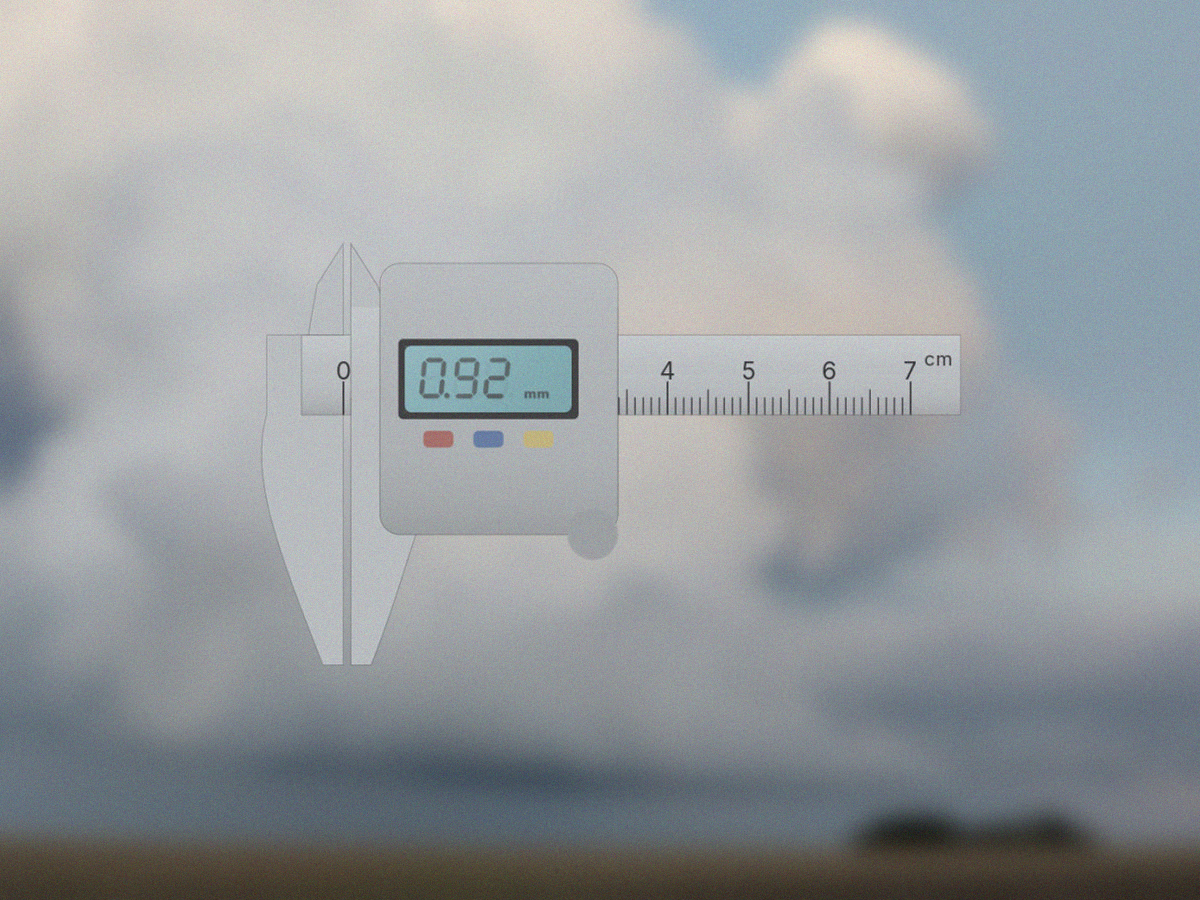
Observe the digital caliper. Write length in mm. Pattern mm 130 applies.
mm 0.92
